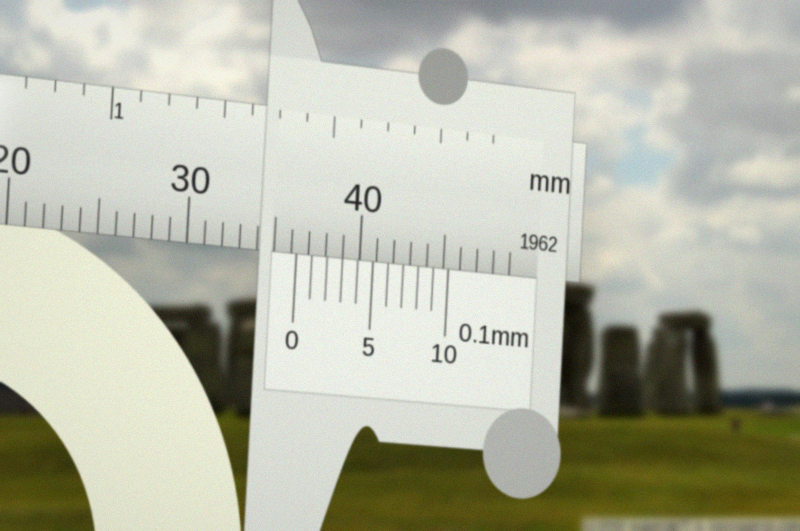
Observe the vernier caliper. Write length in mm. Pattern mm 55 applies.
mm 36.3
